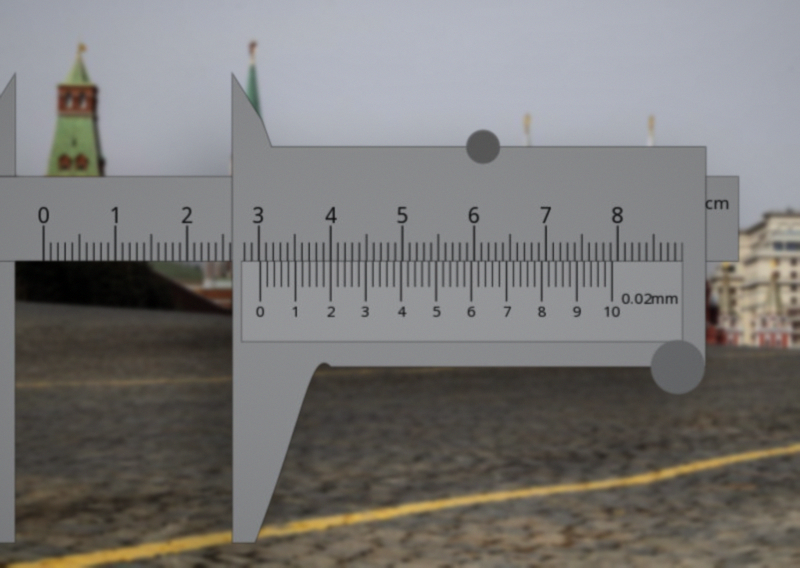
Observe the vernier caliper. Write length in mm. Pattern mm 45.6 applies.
mm 30.2
